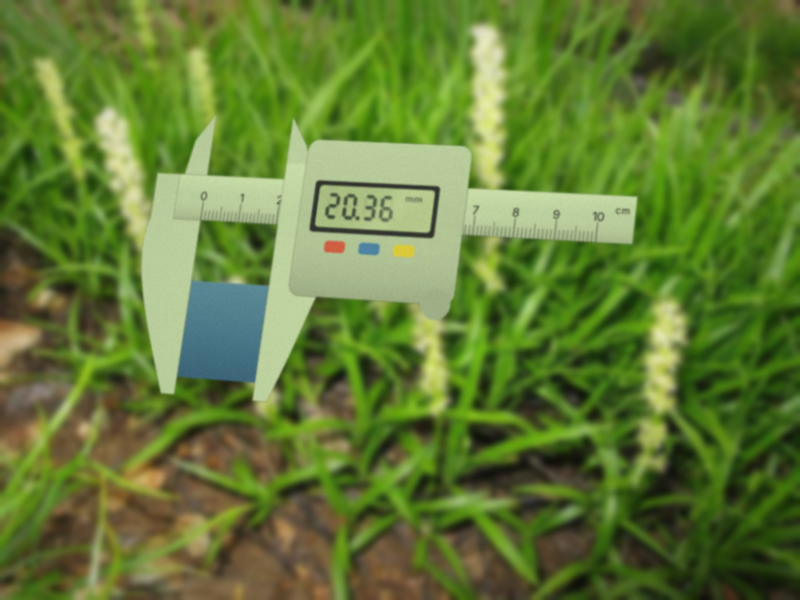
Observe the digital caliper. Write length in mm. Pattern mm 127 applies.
mm 20.36
